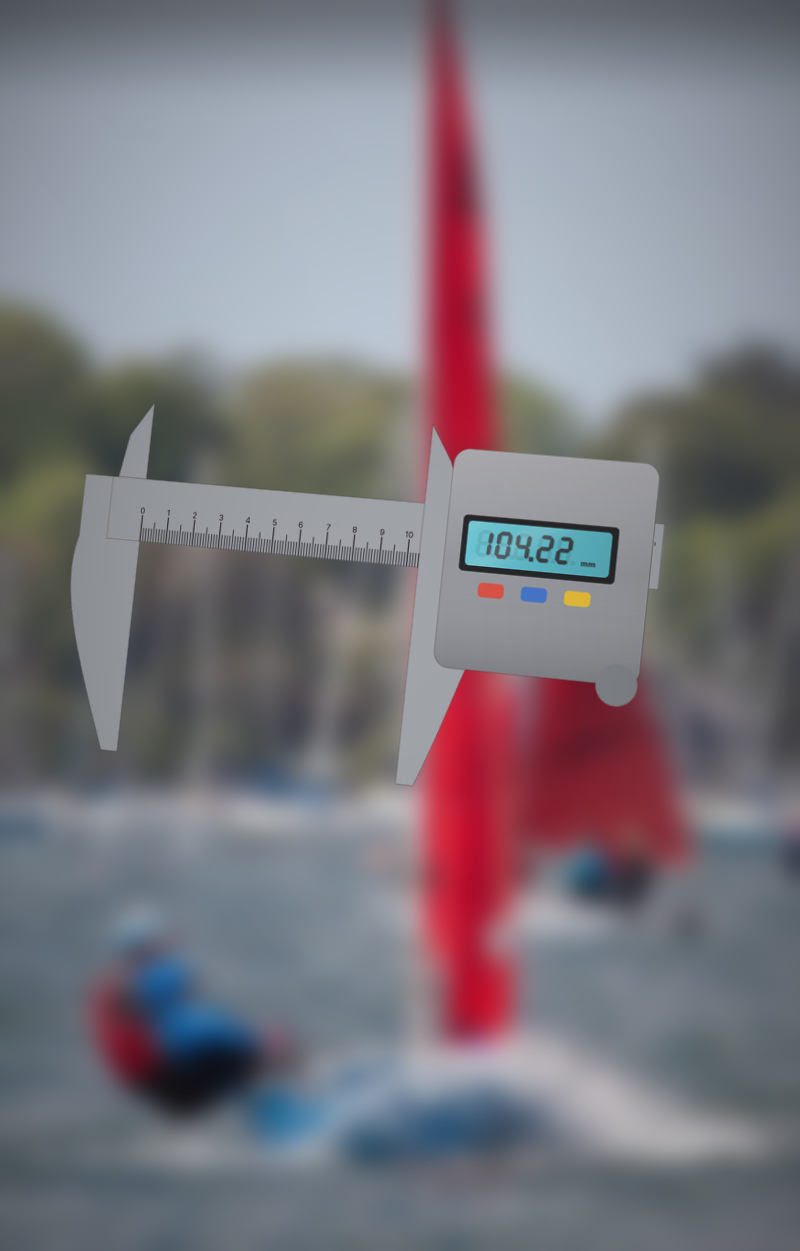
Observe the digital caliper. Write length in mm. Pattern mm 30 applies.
mm 104.22
